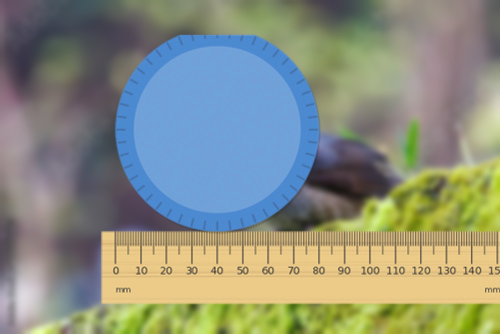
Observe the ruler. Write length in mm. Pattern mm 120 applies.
mm 80
